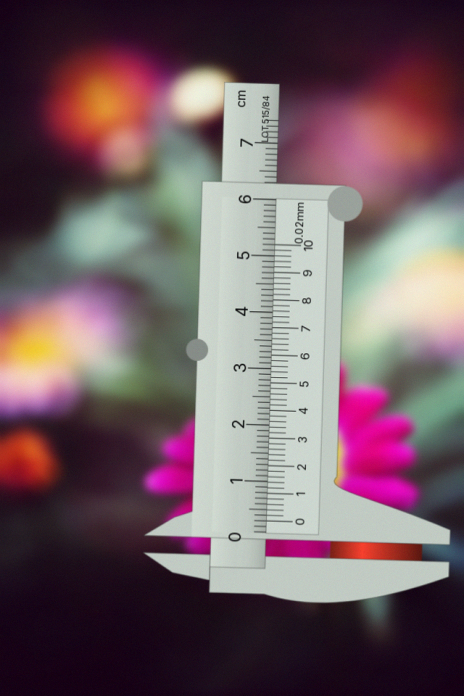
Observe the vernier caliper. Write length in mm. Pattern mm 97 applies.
mm 3.0
